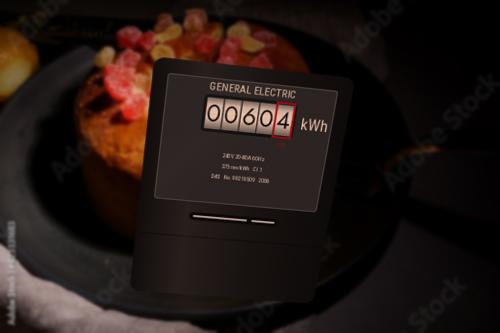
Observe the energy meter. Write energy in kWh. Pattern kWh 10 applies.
kWh 60.4
